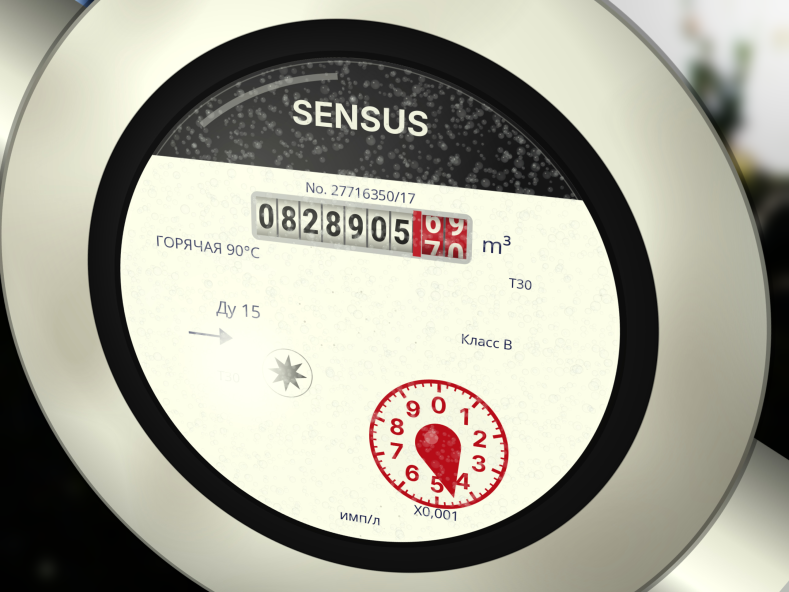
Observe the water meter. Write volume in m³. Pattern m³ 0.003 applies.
m³ 828905.694
